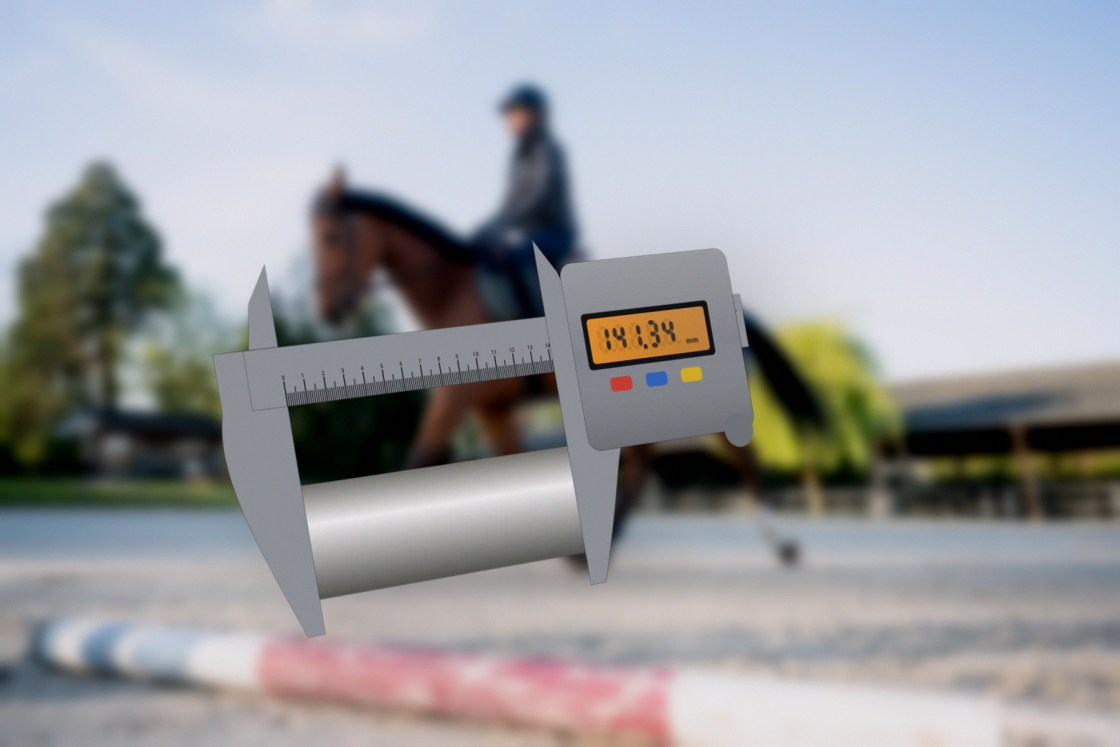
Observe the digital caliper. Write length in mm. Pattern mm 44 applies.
mm 141.34
